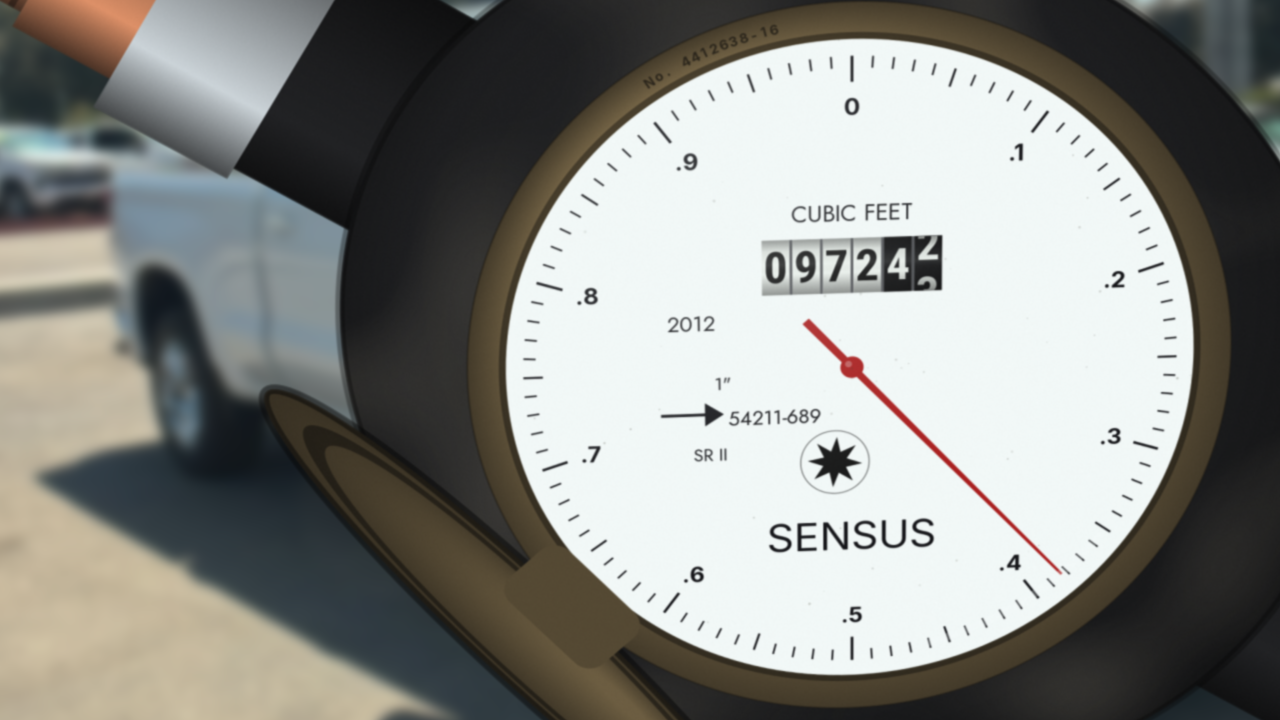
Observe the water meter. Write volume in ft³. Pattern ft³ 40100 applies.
ft³ 97242.38
